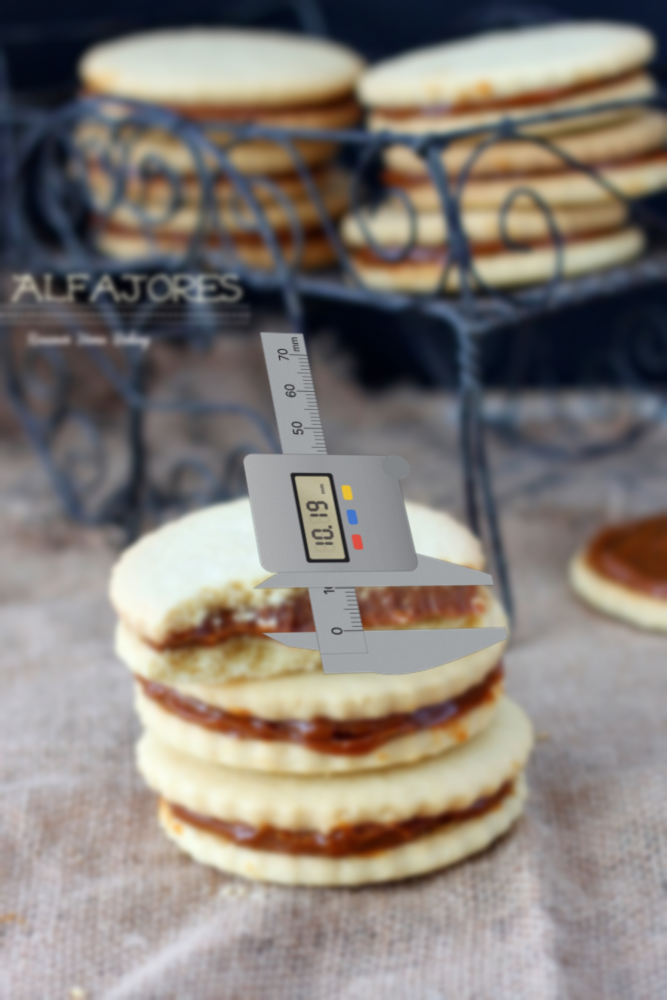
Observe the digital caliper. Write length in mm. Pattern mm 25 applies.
mm 10.19
